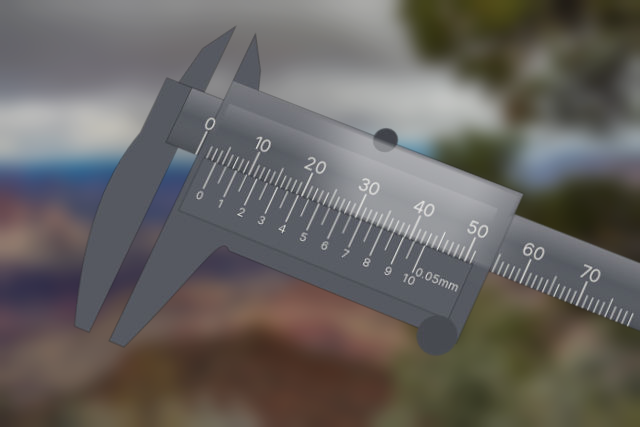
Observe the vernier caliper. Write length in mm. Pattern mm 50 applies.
mm 3.8
